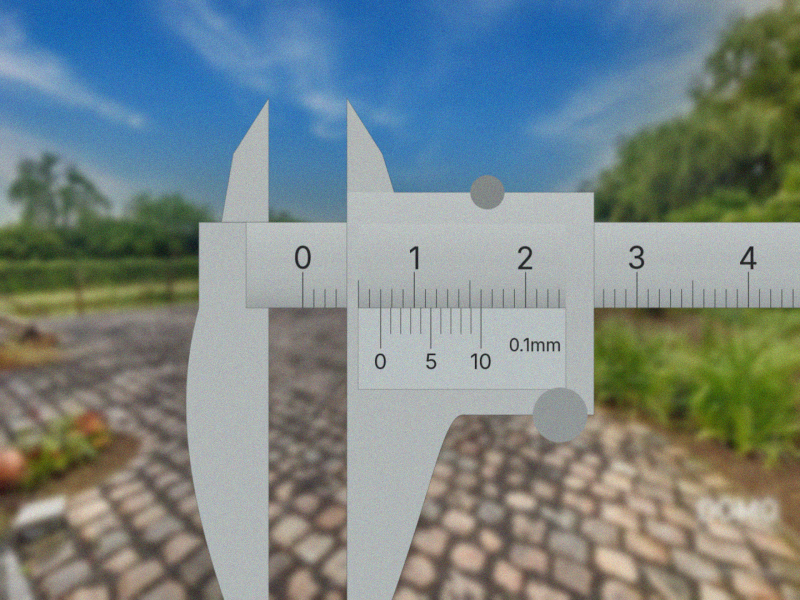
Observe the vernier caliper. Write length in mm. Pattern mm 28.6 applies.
mm 7.0
